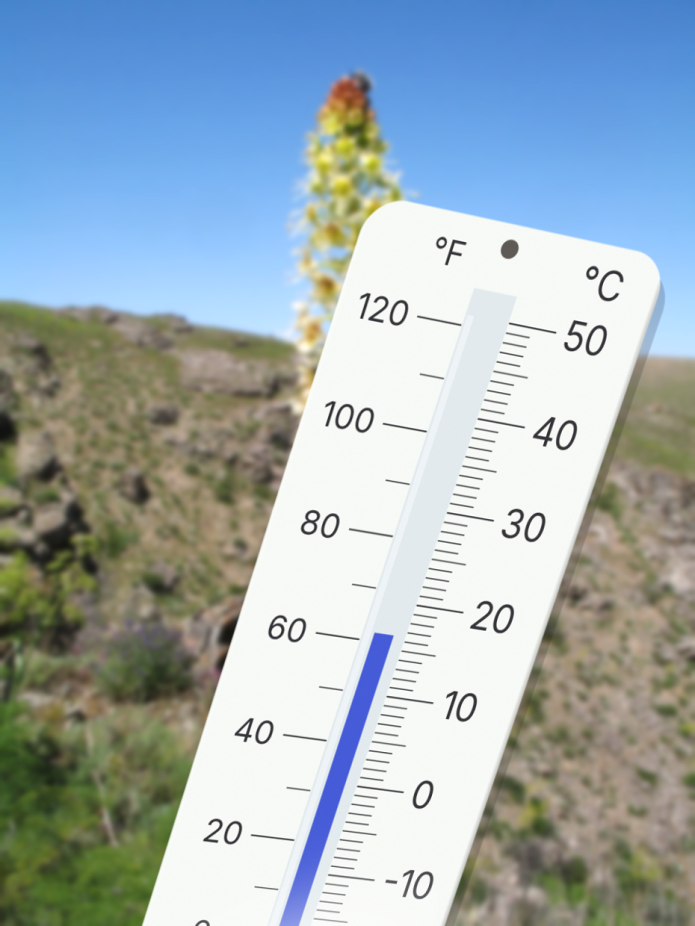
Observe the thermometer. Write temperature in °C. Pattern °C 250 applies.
°C 16.5
